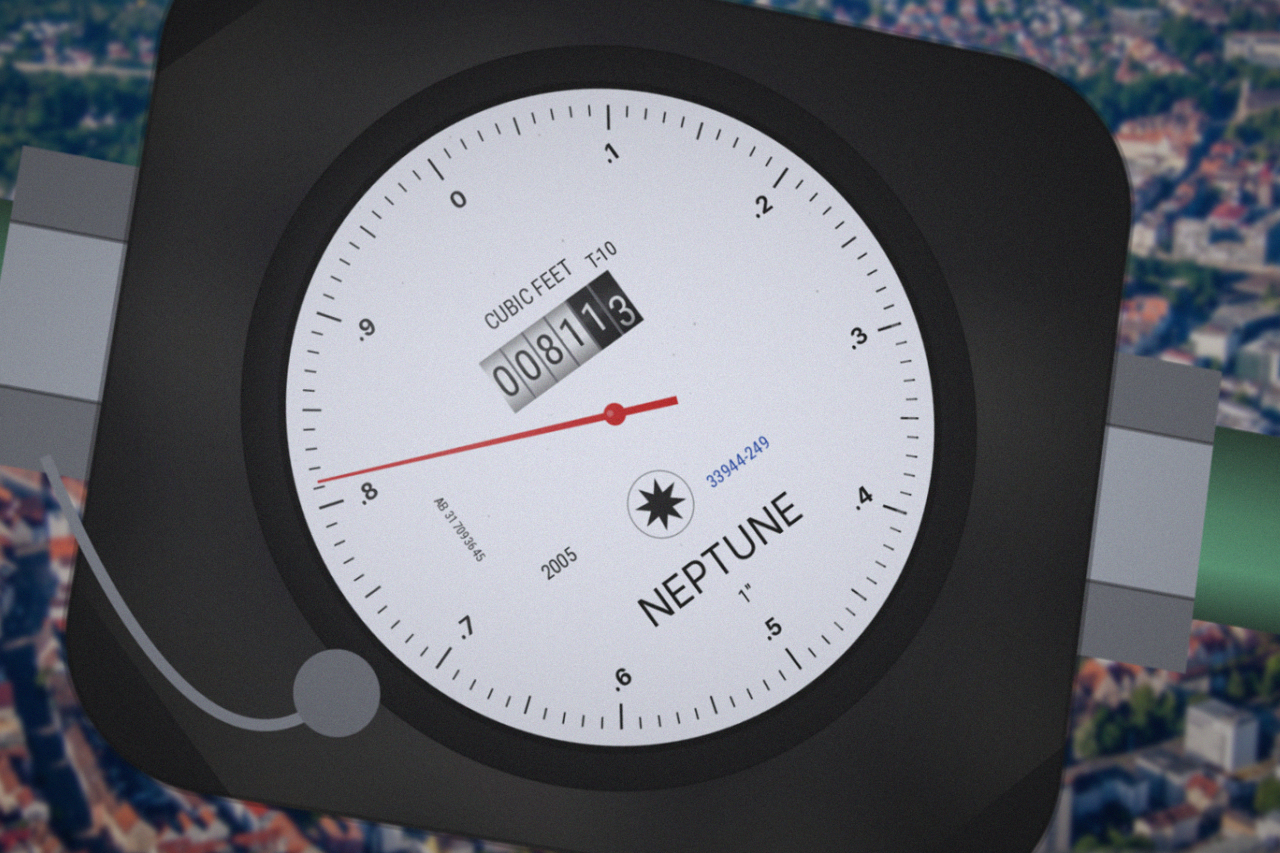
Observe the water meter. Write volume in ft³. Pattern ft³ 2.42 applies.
ft³ 8112.81
